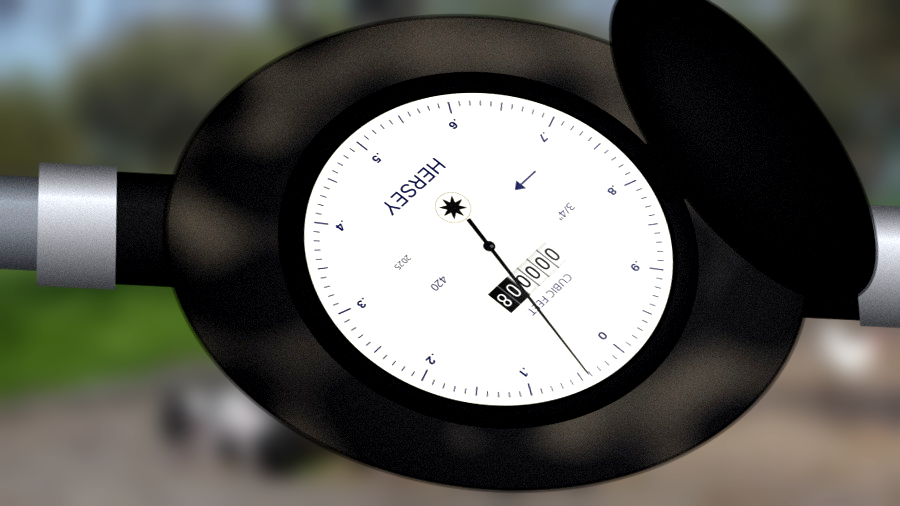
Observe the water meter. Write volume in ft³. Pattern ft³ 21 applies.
ft³ 8.04
